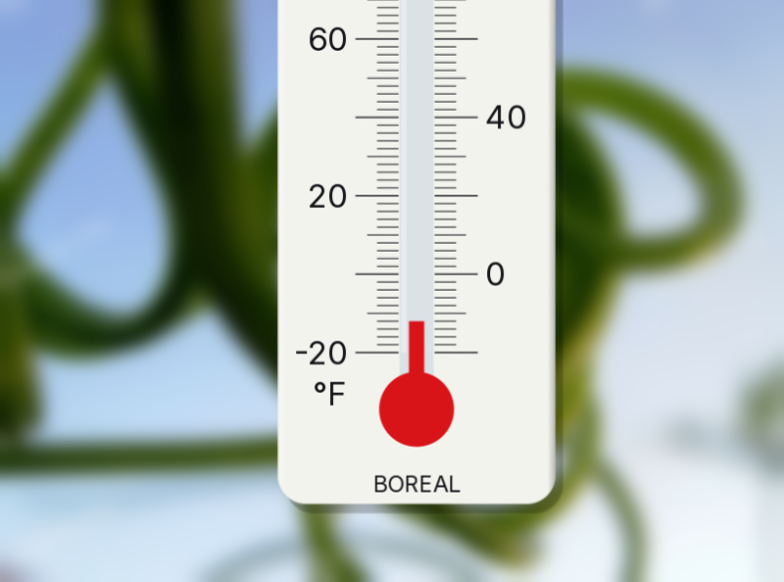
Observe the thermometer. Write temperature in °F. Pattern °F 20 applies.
°F -12
